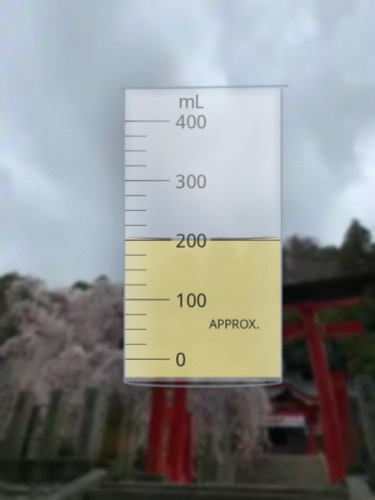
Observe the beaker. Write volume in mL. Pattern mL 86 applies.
mL 200
